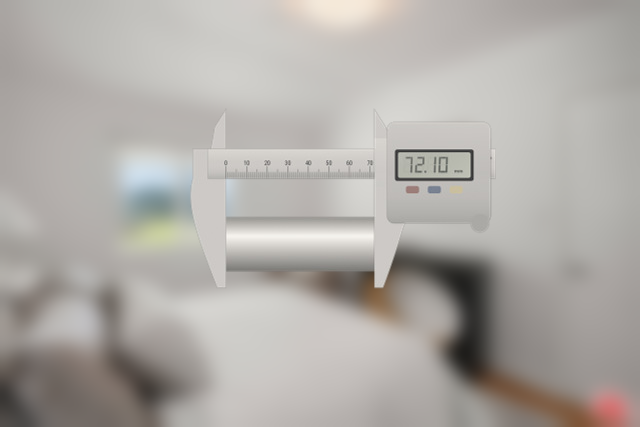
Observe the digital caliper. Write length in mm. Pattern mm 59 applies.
mm 72.10
